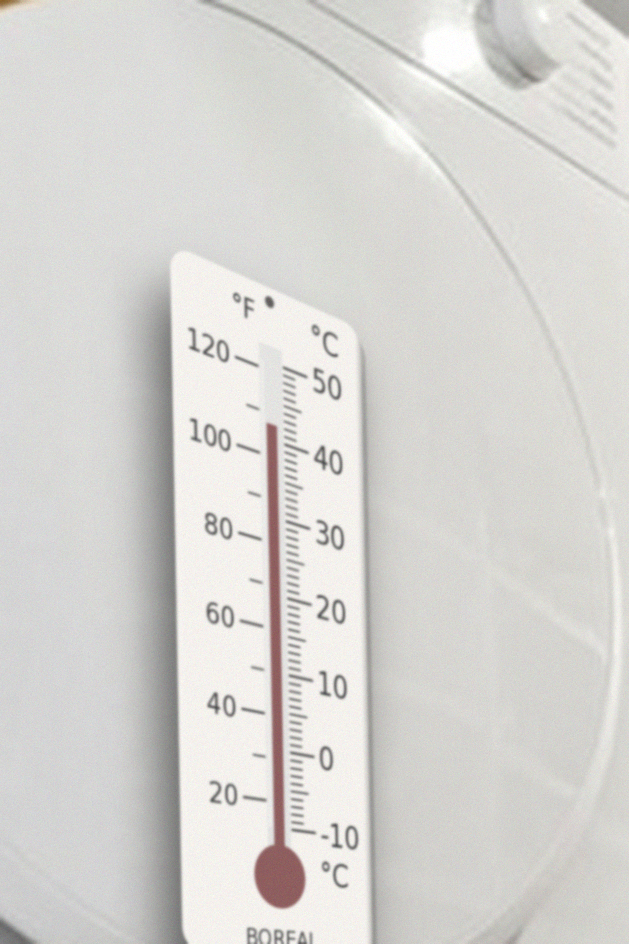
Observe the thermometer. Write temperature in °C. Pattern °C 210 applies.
°C 42
